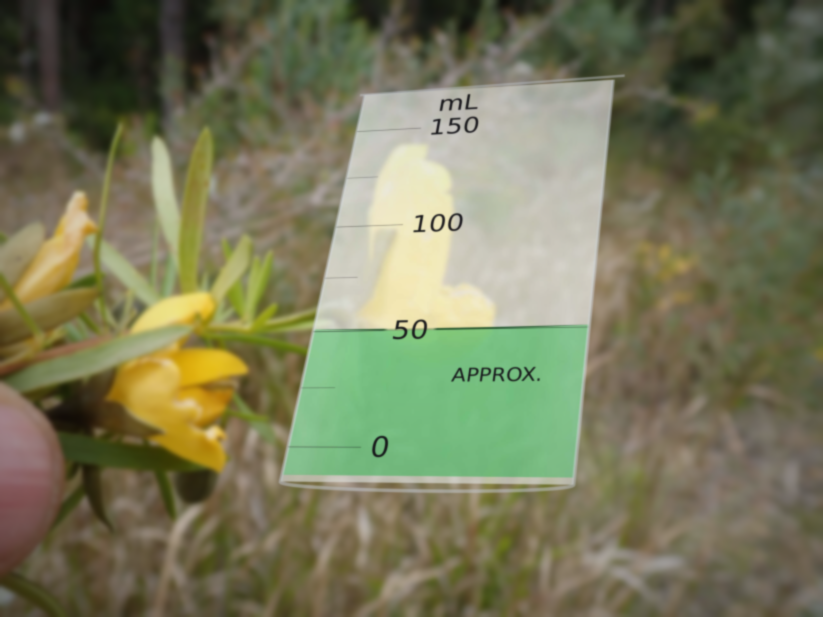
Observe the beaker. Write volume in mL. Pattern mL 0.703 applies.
mL 50
